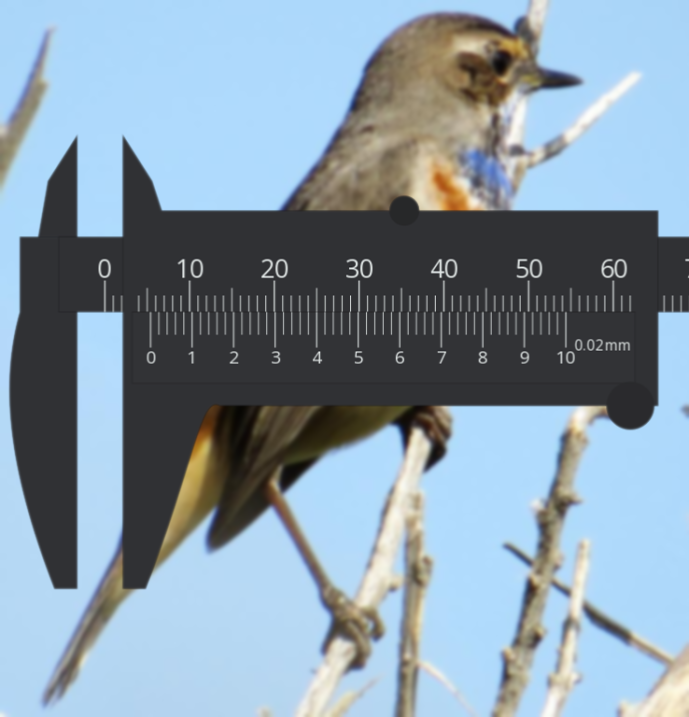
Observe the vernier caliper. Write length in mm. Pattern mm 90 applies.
mm 5.4
